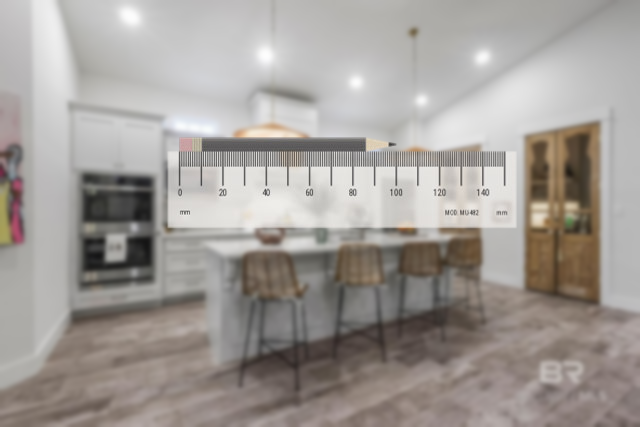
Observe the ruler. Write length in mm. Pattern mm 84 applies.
mm 100
